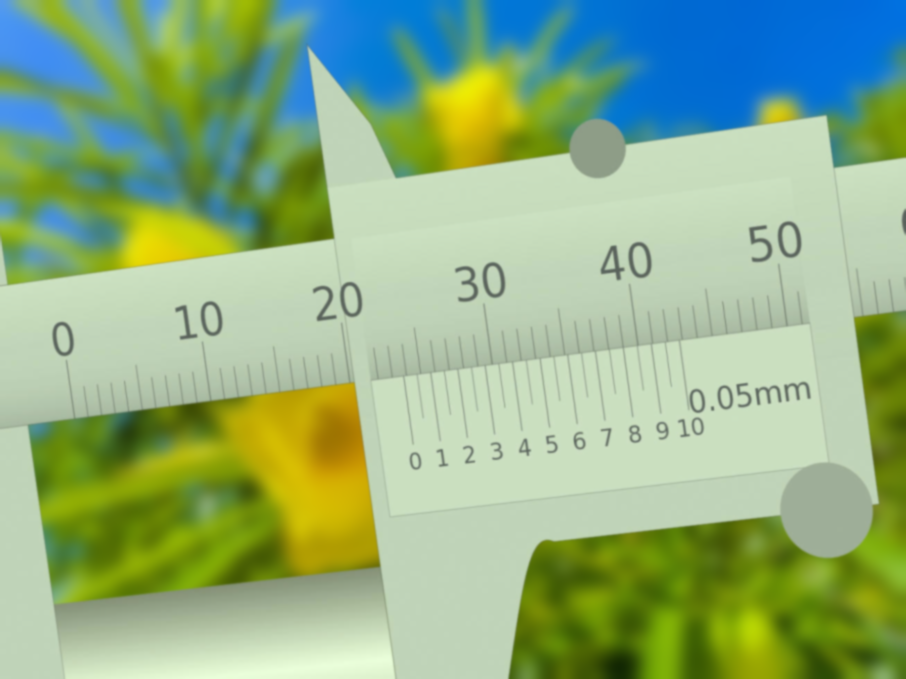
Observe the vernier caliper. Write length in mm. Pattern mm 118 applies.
mm 23.8
